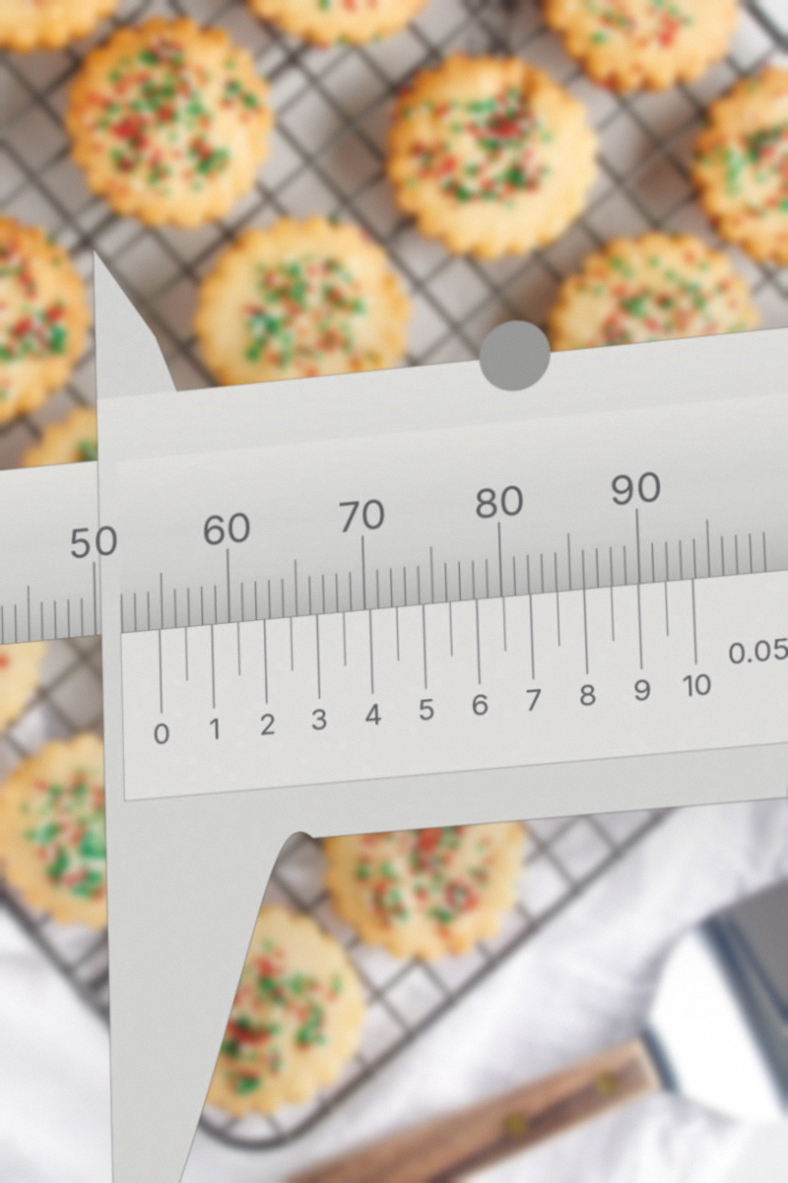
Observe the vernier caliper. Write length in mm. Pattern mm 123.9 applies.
mm 54.8
